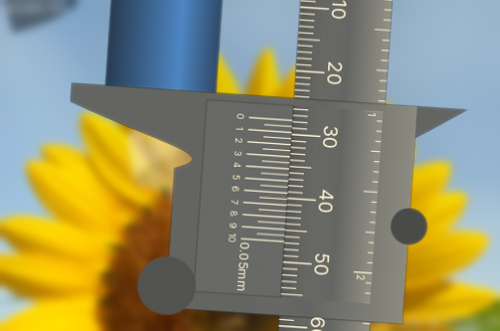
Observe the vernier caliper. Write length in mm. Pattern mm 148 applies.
mm 27.8
